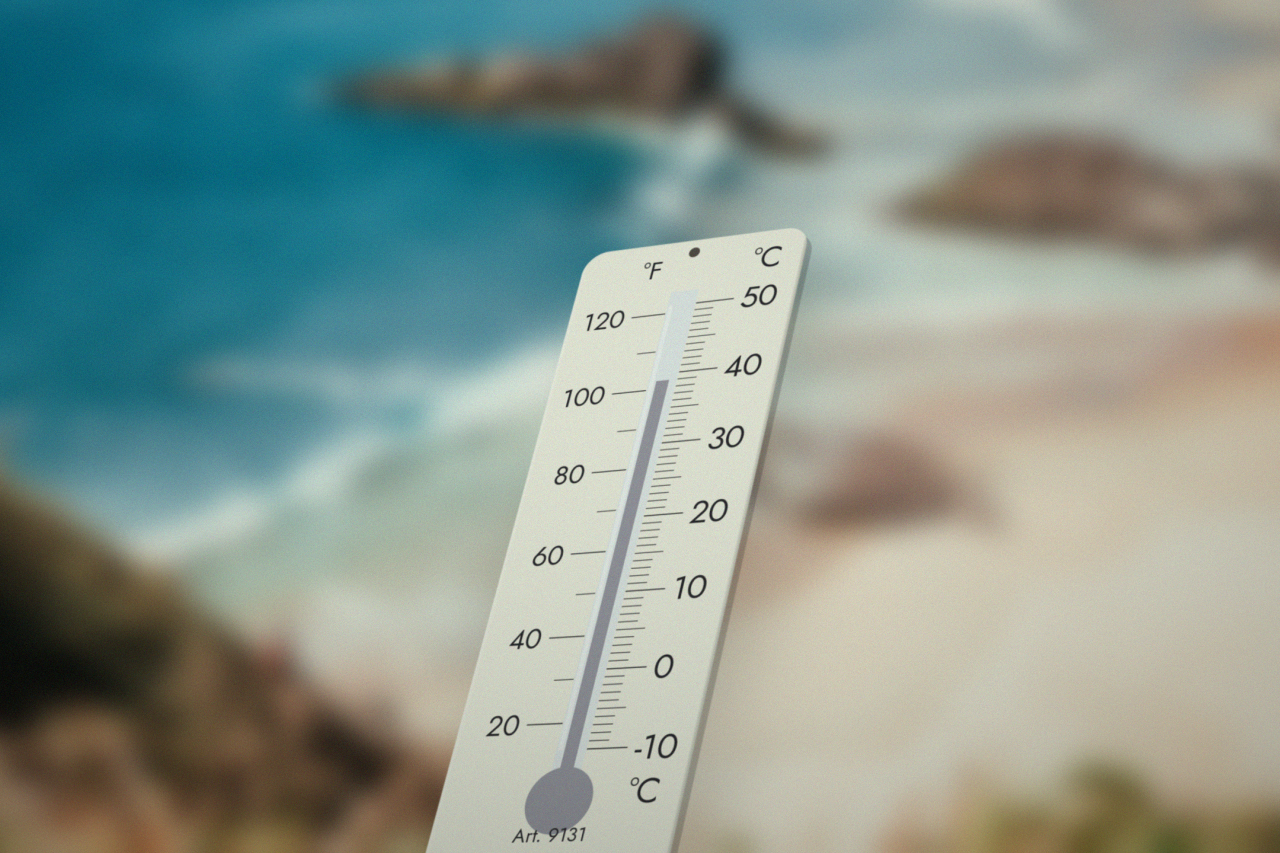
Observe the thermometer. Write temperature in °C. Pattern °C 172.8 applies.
°C 39
